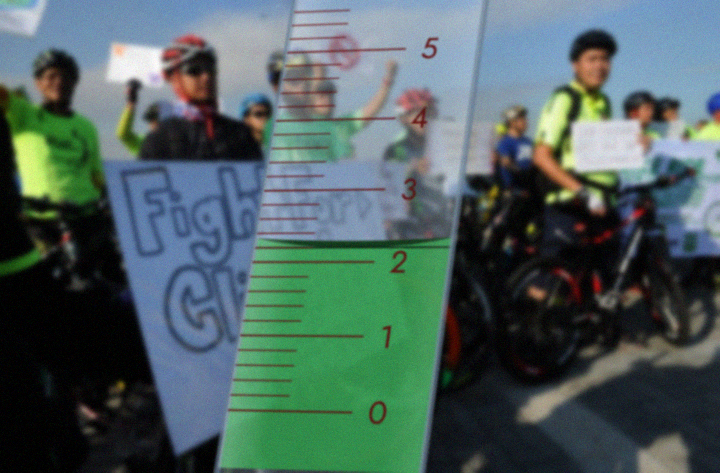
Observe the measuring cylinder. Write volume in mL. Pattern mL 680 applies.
mL 2.2
